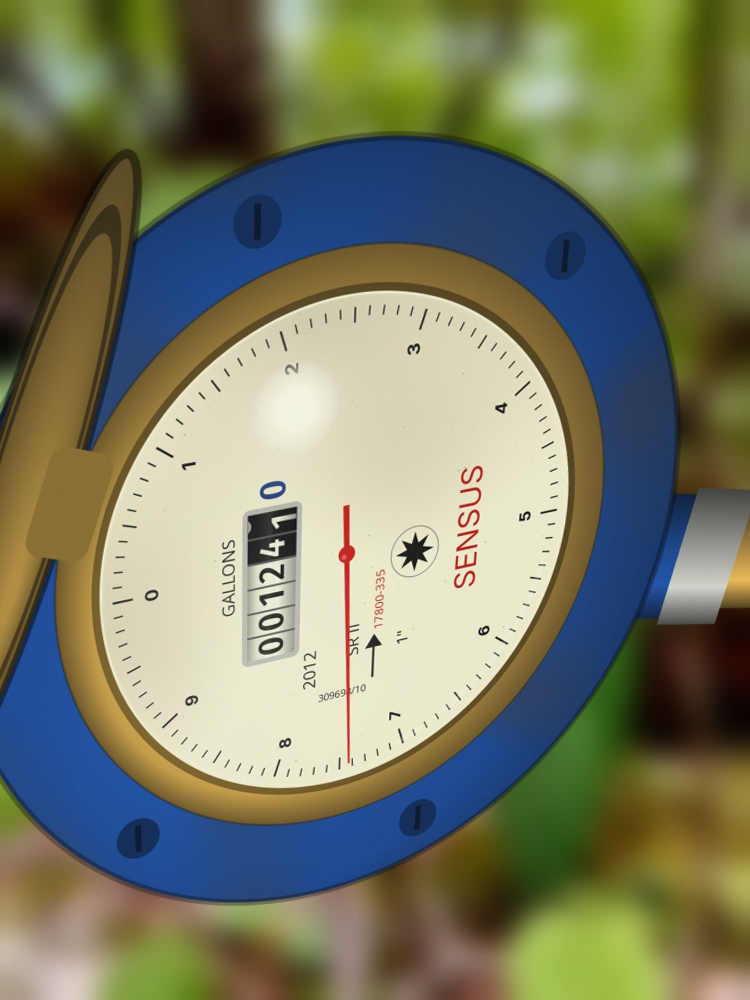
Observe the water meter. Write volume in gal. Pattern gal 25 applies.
gal 12407.4
